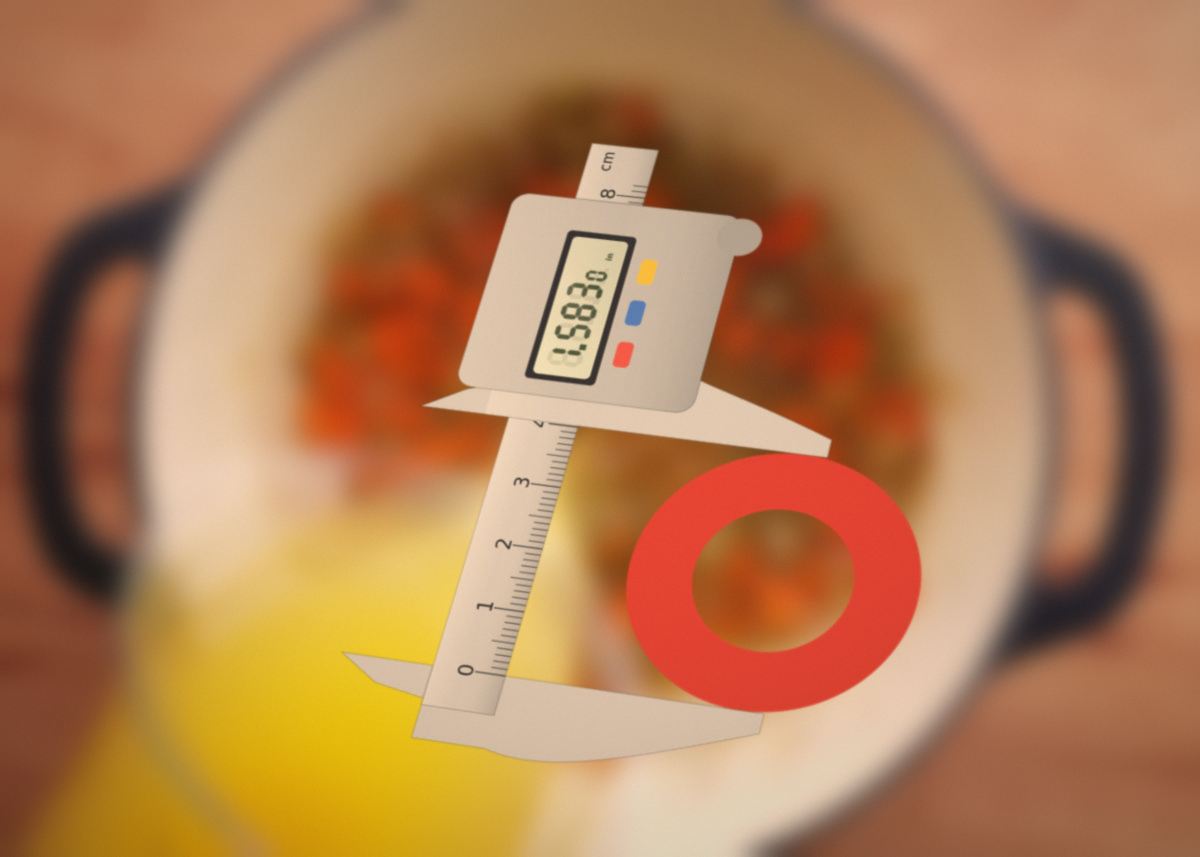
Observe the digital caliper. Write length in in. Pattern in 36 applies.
in 1.5830
